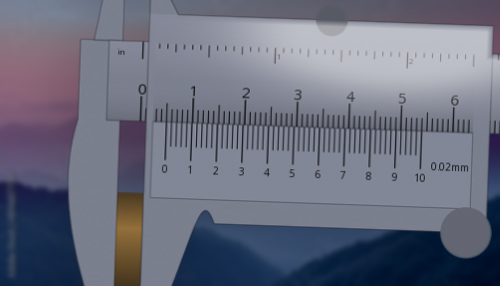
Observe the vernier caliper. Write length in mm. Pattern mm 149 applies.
mm 5.0
